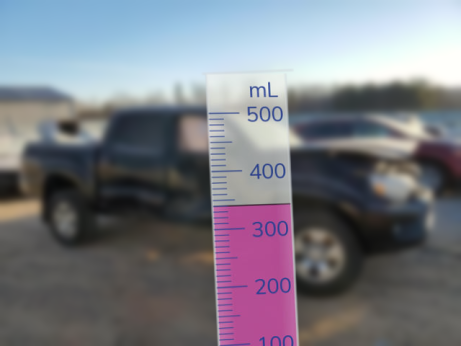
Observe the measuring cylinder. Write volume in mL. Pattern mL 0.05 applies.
mL 340
